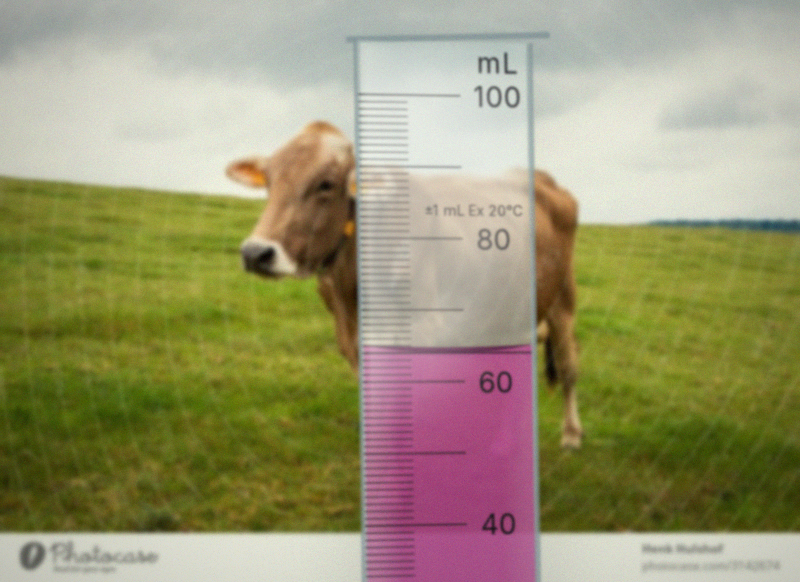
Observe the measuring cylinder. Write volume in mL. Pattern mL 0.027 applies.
mL 64
